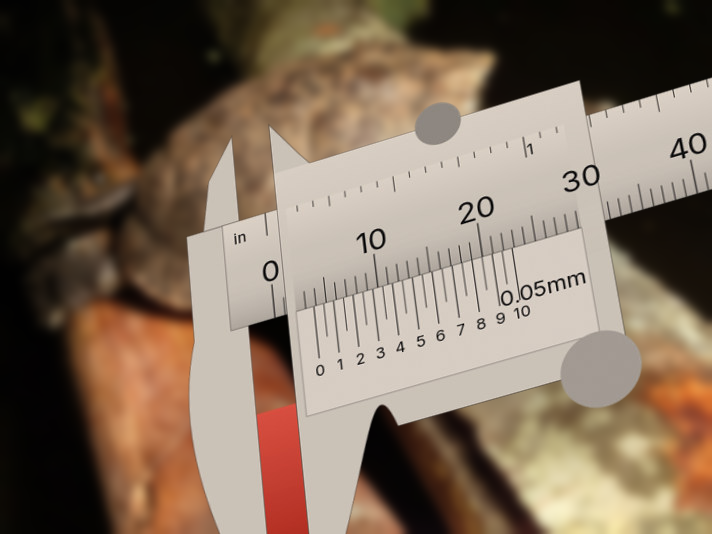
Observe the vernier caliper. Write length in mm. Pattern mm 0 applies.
mm 3.8
